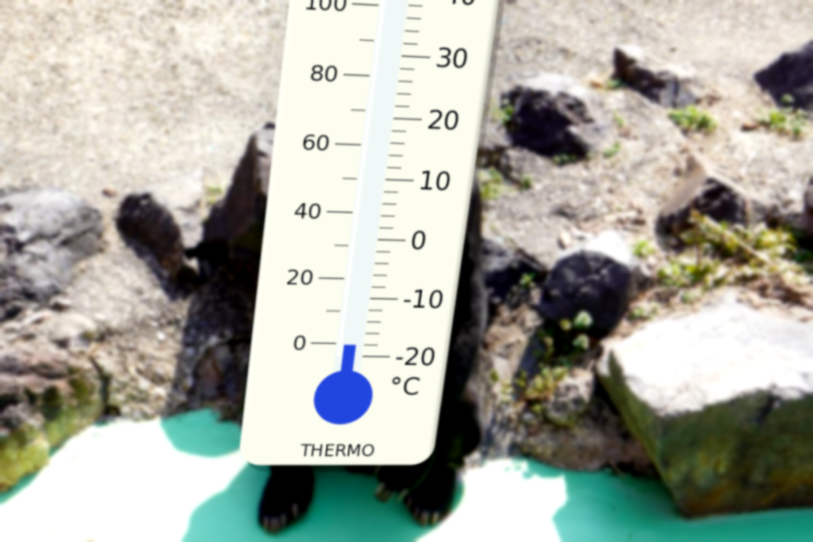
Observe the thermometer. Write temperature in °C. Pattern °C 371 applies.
°C -18
